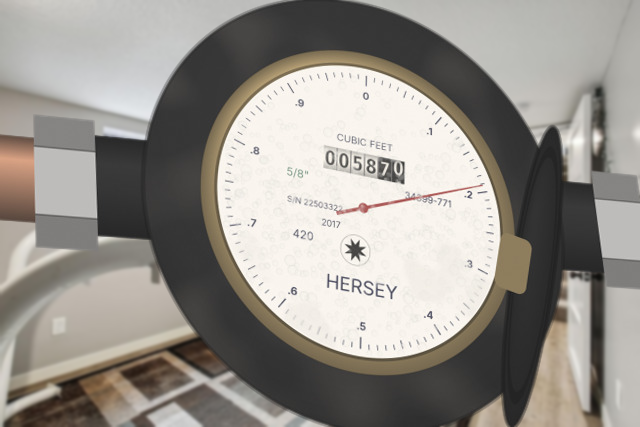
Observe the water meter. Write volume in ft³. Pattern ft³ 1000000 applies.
ft³ 5870.19
